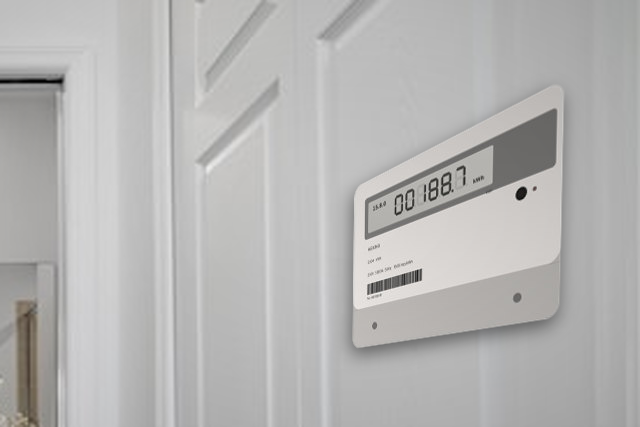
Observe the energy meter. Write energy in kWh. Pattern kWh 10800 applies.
kWh 188.7
